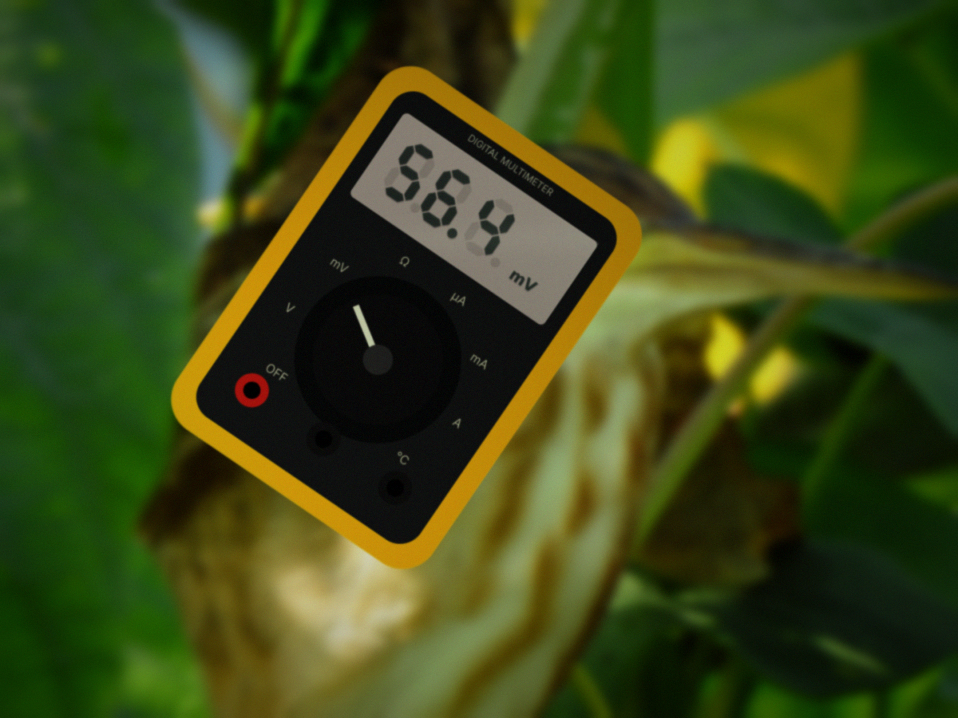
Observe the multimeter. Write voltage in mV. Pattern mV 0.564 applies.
mV 56.4
